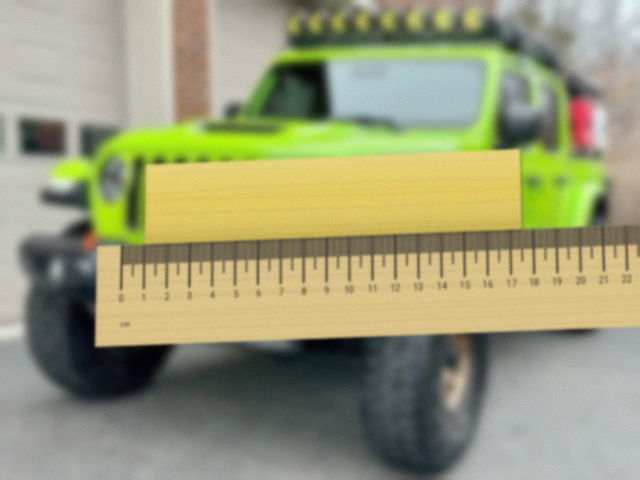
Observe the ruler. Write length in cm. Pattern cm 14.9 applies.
cm 16.5
